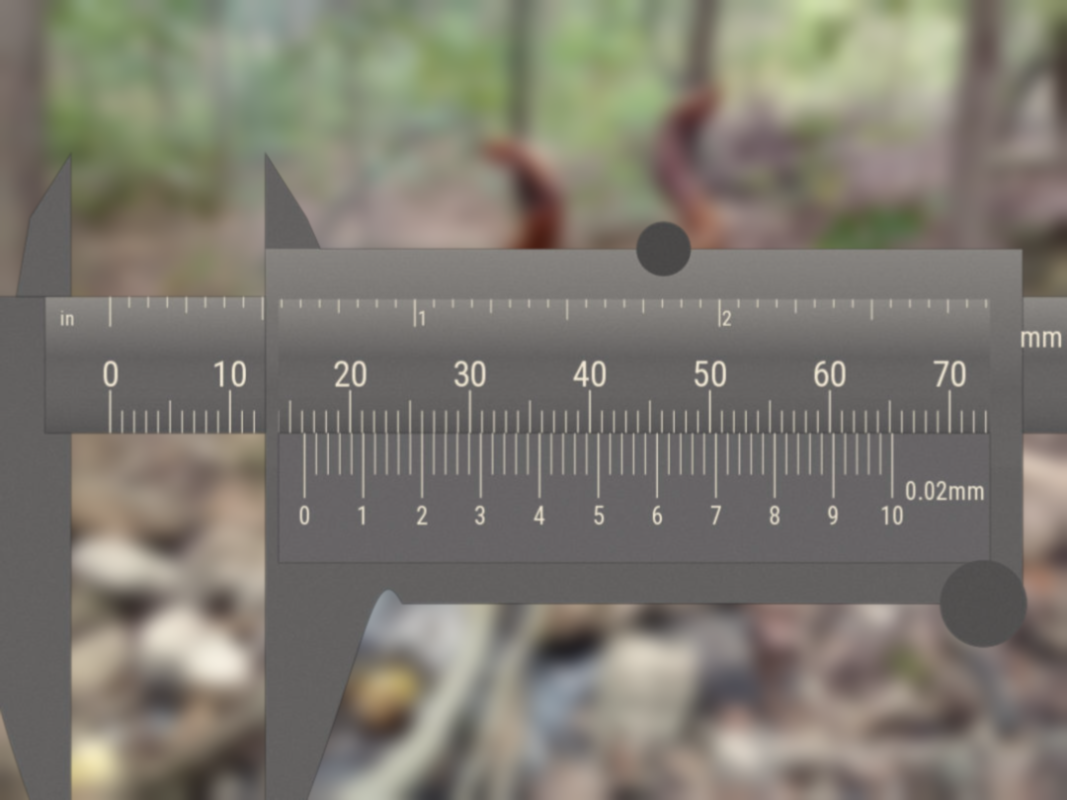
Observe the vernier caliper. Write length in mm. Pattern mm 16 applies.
mm 16.2
